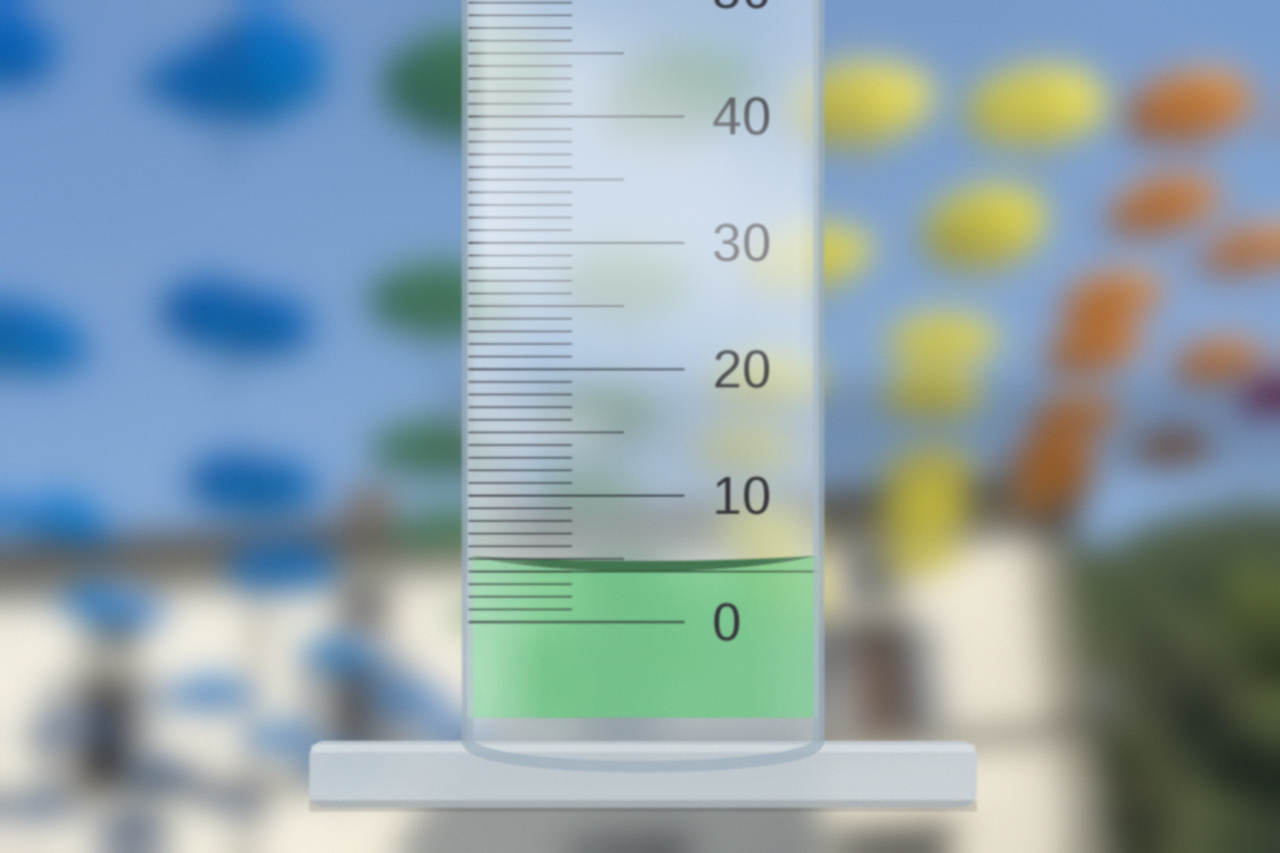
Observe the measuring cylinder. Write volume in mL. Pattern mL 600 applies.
mL 4
